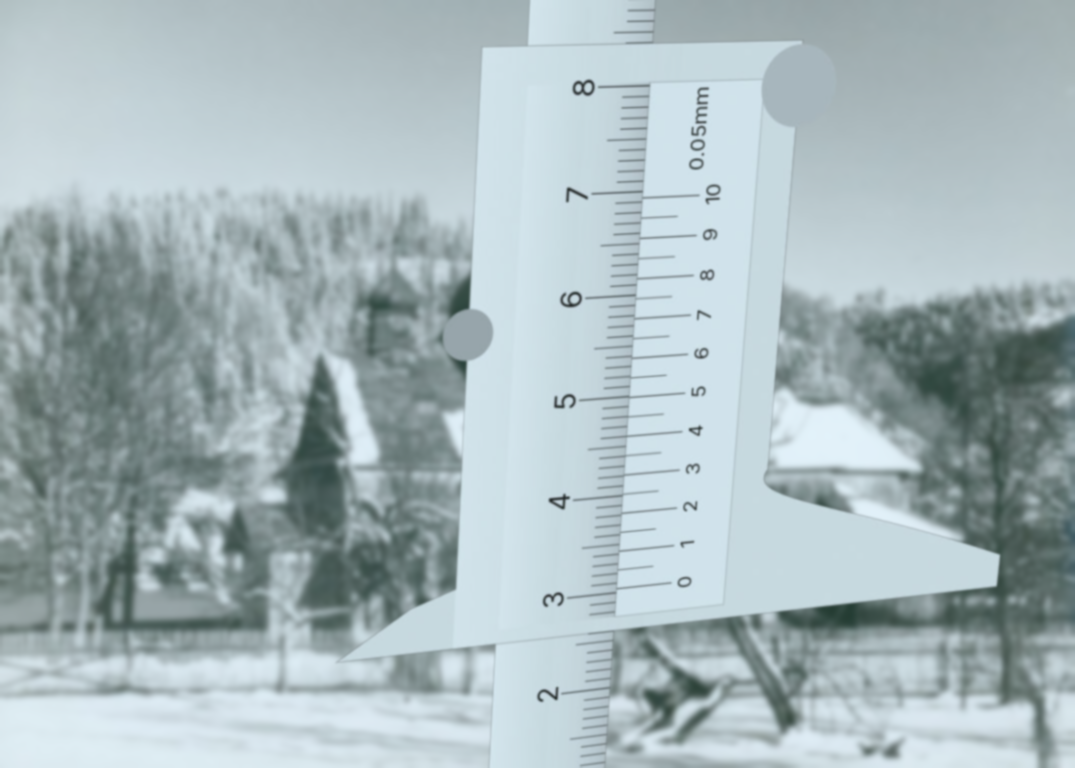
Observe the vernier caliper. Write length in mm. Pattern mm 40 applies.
mm 30.4
